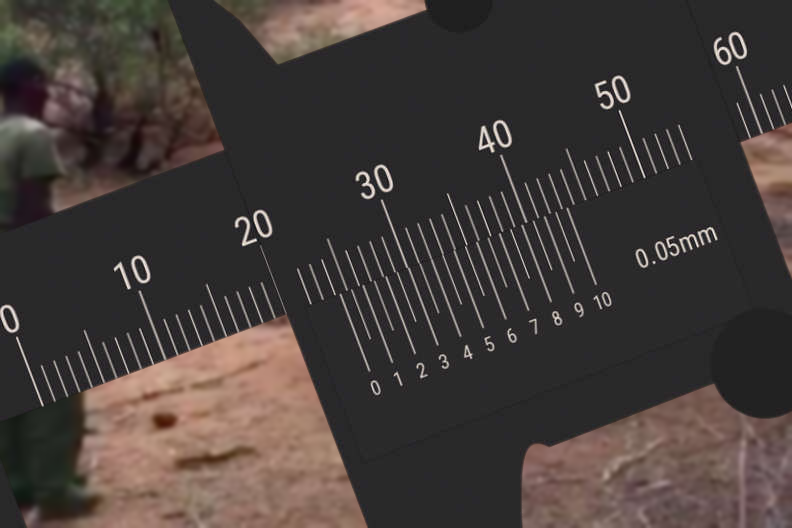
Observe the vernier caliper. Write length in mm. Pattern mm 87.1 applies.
mm 24.4
